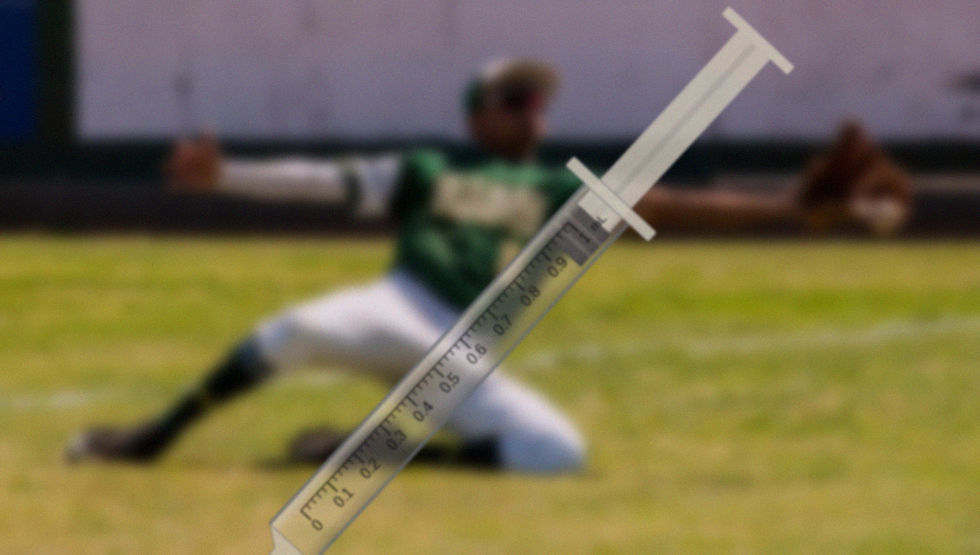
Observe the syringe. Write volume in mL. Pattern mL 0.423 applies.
mL 0.94
